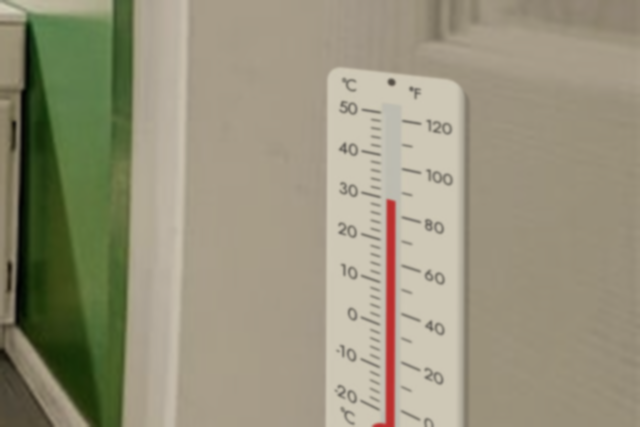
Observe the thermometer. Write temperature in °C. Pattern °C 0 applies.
°C 30
